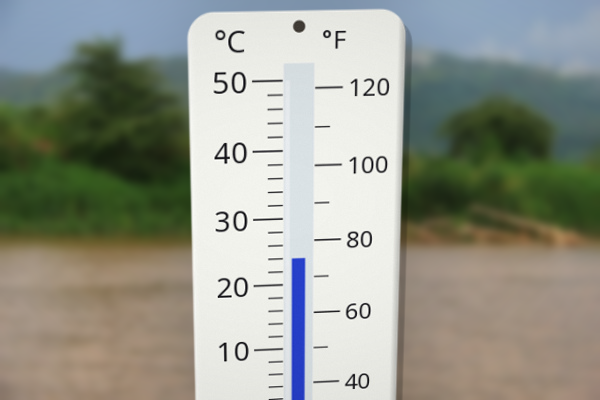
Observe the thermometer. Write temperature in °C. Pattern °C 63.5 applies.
°C 24
